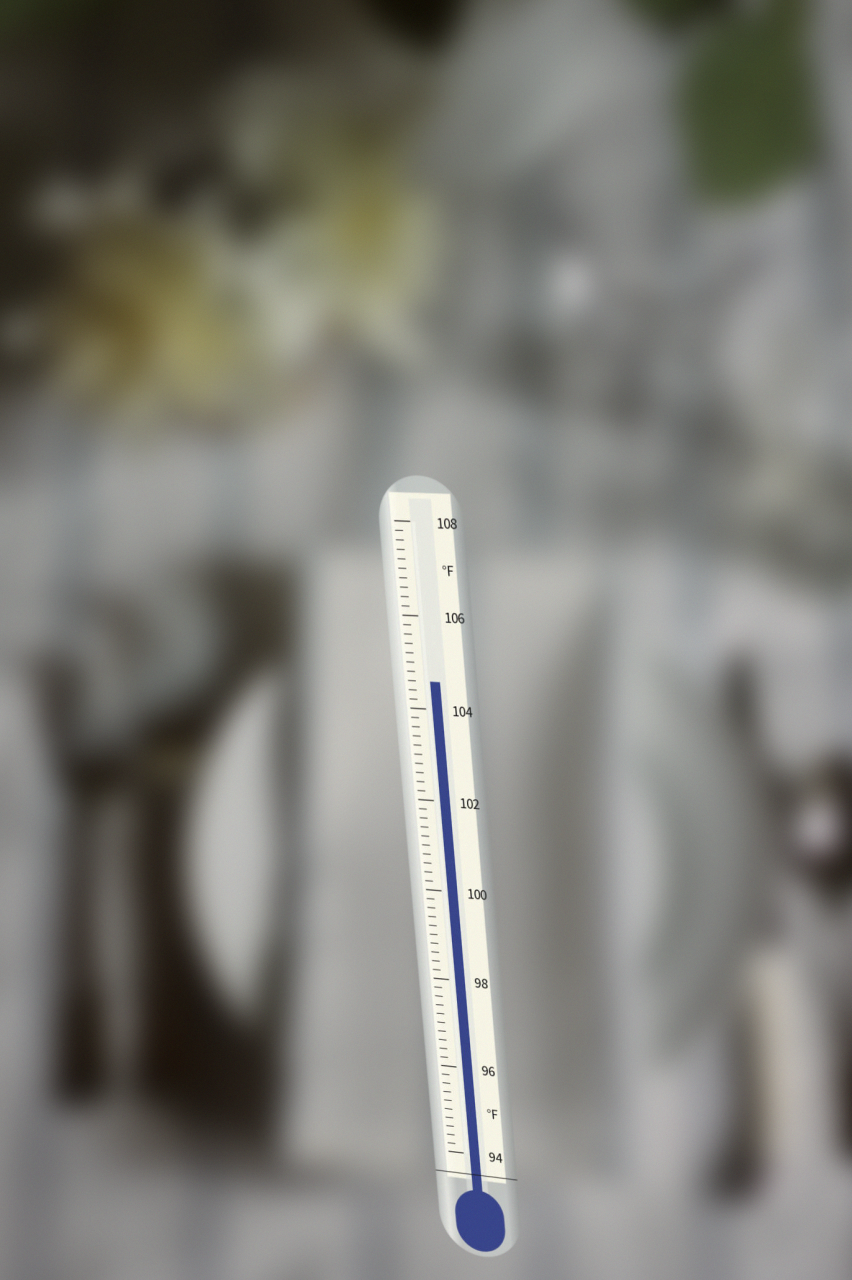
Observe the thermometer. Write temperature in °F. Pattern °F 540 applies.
°F 104.6
